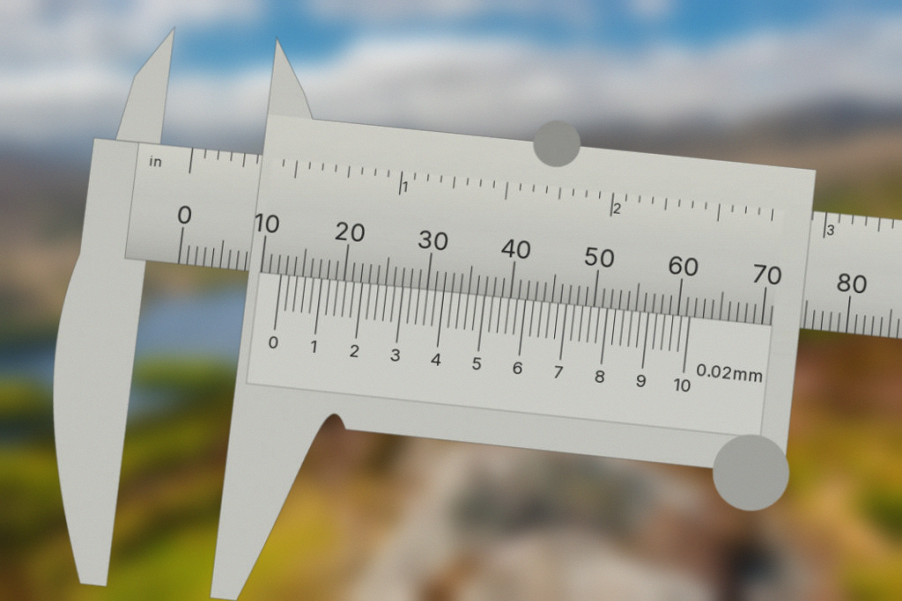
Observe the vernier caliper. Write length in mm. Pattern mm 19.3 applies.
mm 12.4
